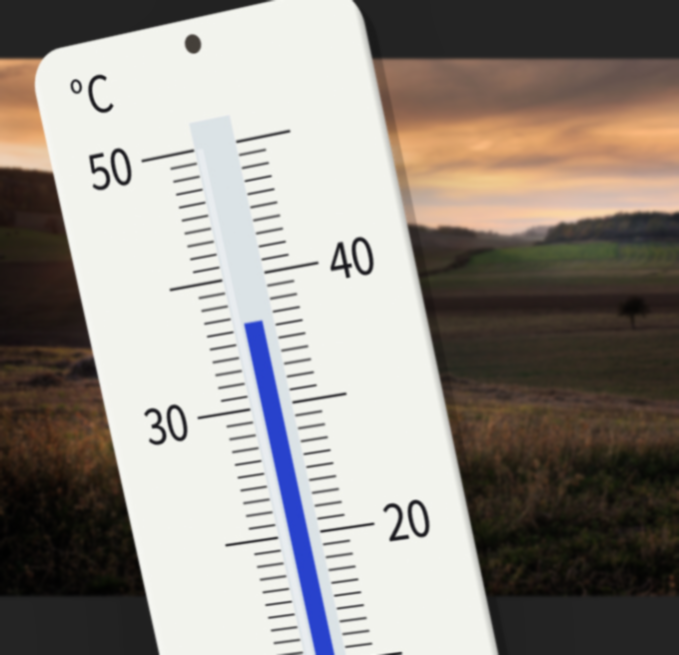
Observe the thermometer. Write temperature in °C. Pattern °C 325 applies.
°C 36.5
